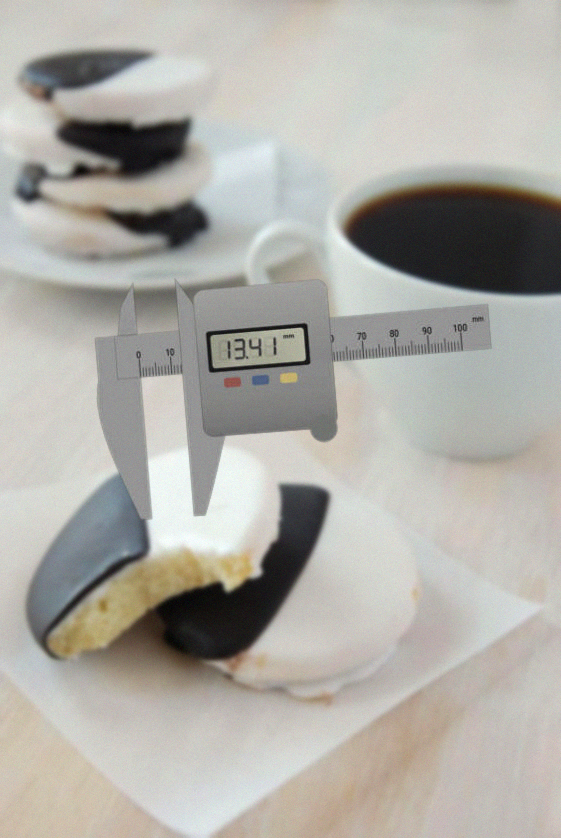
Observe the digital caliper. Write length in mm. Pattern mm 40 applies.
mm 13.41
